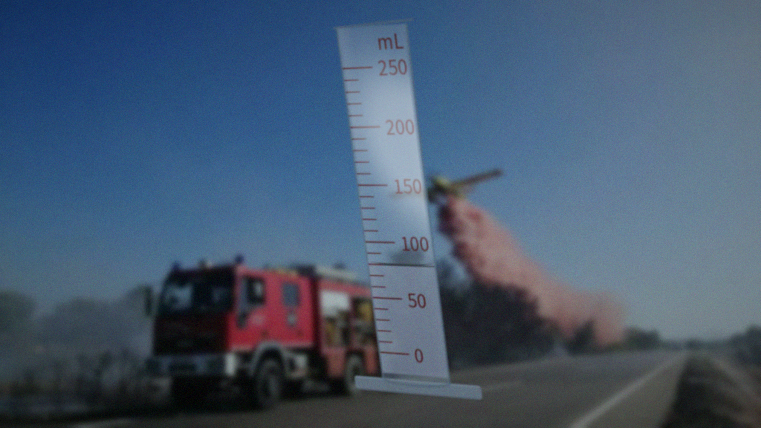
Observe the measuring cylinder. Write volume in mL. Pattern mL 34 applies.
mL 80
